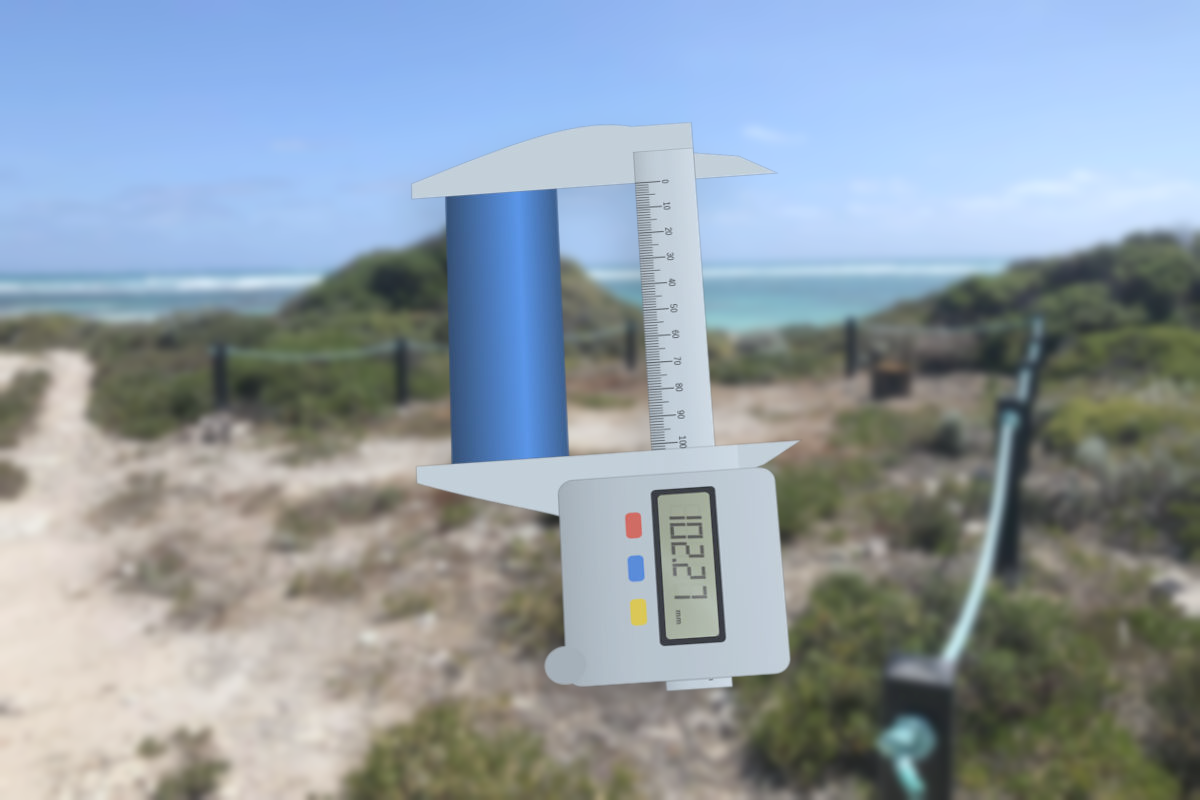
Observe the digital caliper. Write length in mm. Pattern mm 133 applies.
mm 102.27
